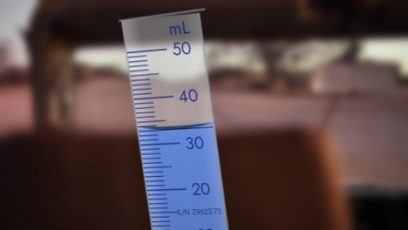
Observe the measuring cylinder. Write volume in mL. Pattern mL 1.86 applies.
mL 33
